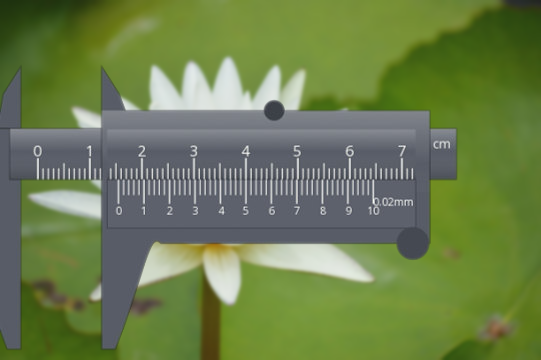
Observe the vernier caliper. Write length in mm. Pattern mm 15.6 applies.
mm 15.5
